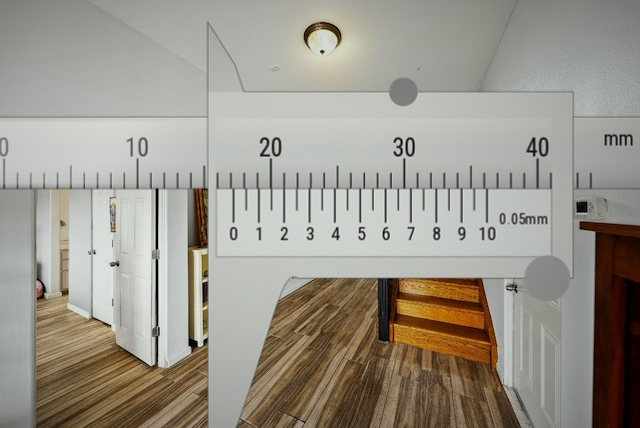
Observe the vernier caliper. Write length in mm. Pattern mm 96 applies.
mm 17.2
